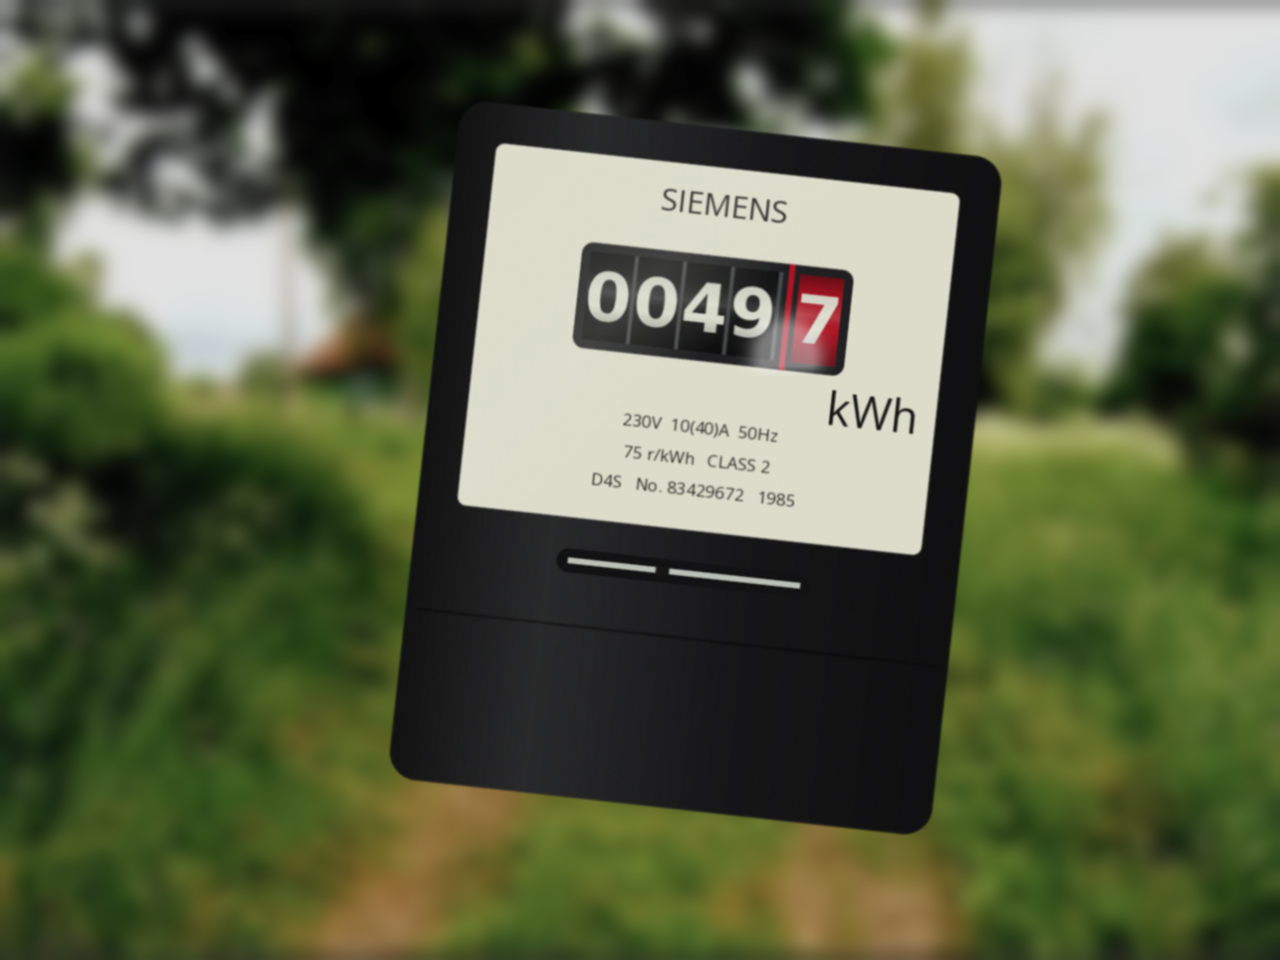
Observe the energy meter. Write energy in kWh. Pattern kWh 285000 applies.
kWh 49.7
